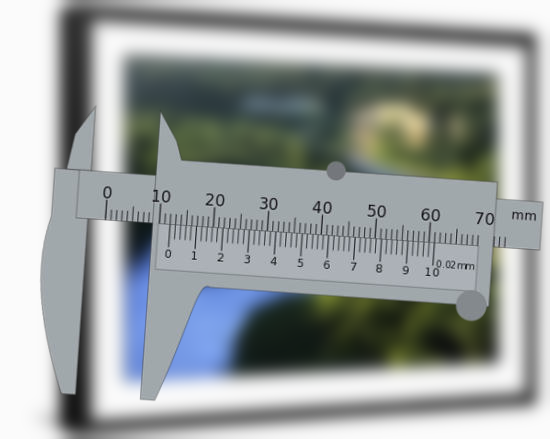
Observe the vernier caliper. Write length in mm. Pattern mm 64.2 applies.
mm 12.0
